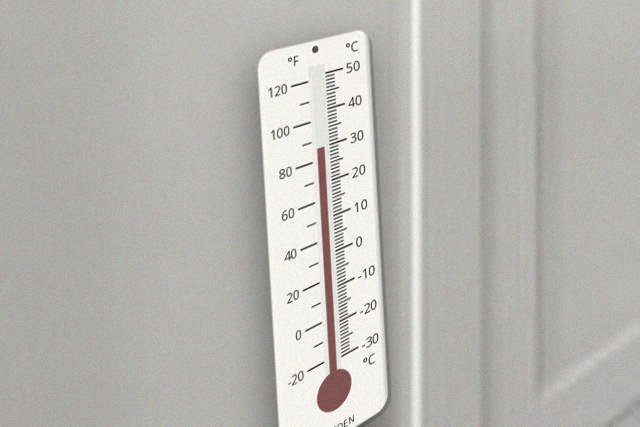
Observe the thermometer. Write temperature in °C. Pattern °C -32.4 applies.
°C 30
